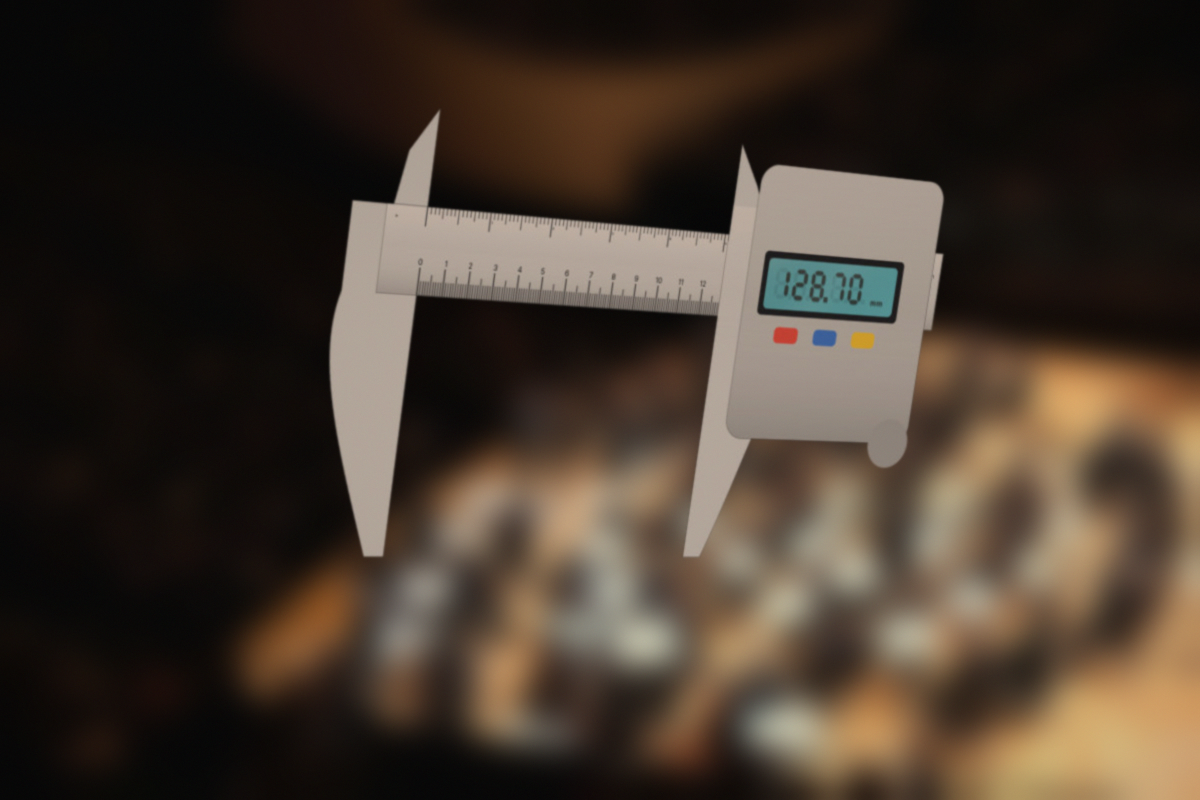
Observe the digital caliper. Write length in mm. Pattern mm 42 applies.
mm 128.70
